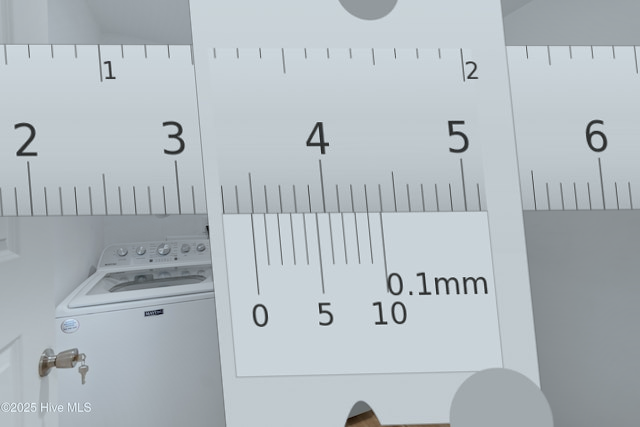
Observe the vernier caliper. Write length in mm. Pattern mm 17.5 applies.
mm 34.9
